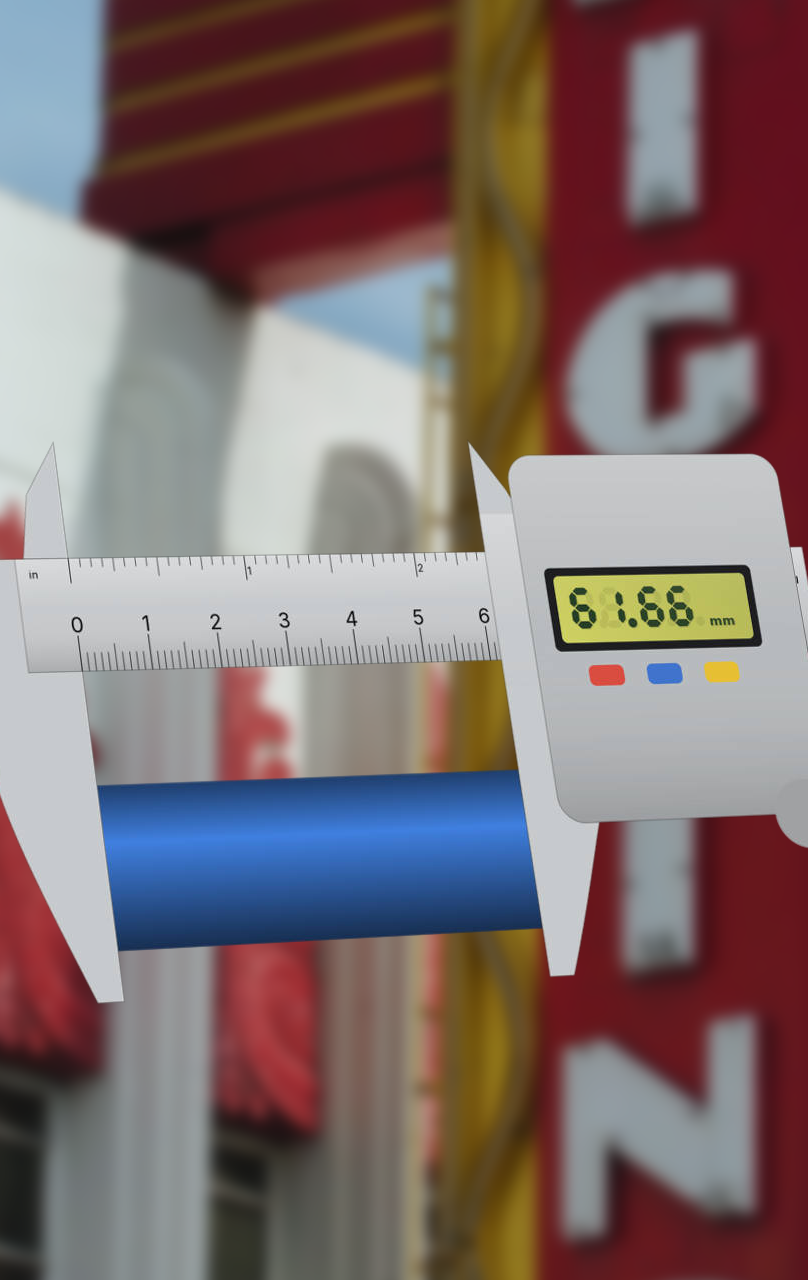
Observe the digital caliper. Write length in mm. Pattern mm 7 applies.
mm 61.66
